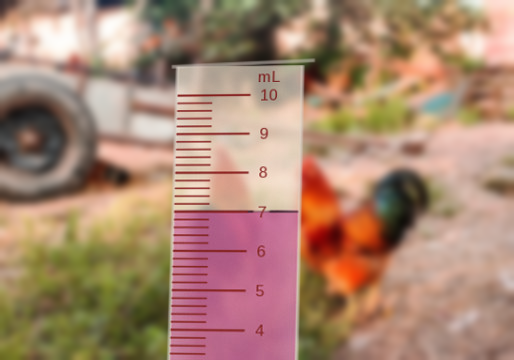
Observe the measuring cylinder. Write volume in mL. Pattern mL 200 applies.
mL 7
